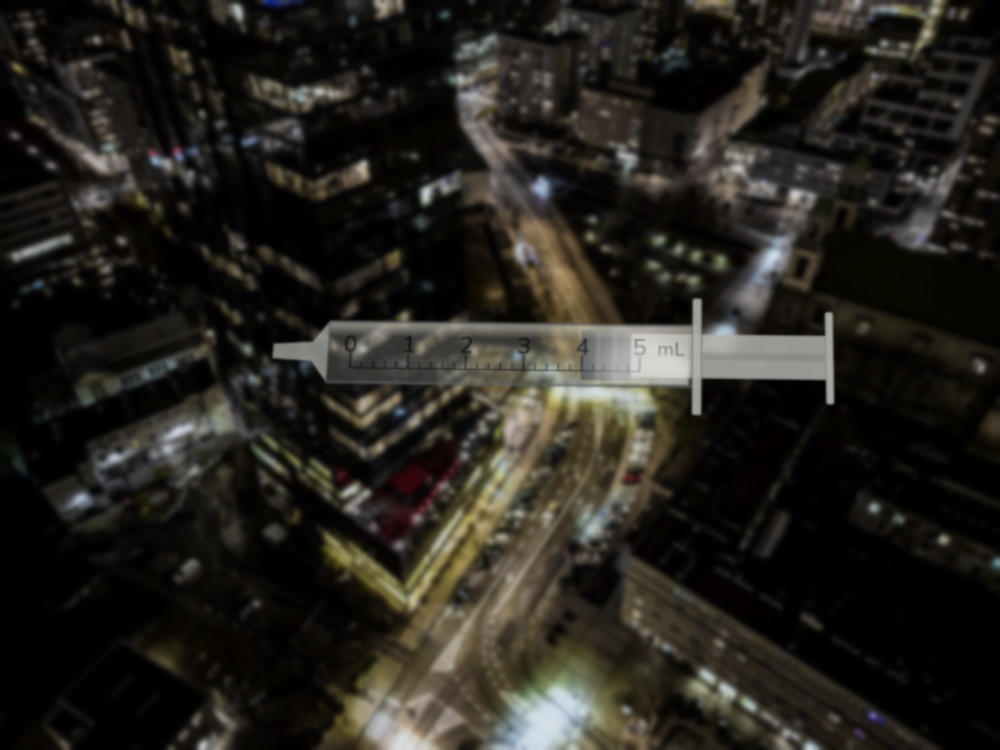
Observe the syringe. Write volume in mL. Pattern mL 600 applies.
mL 4
